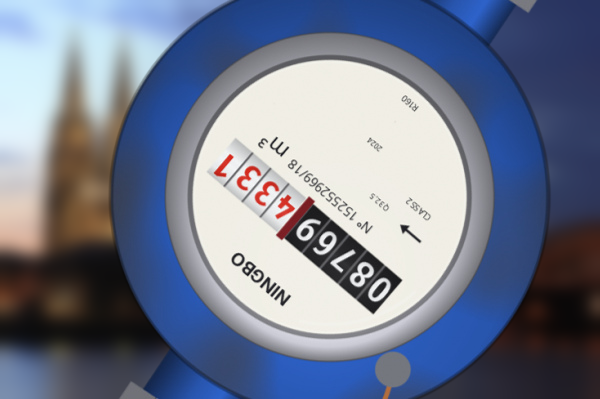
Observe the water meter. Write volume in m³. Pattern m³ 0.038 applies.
m³ 8769.4331
